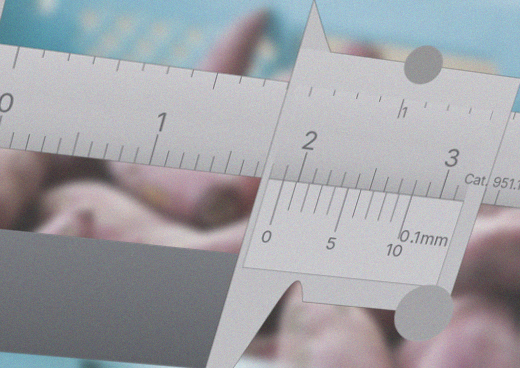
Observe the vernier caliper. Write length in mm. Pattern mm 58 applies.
mm 19.0
